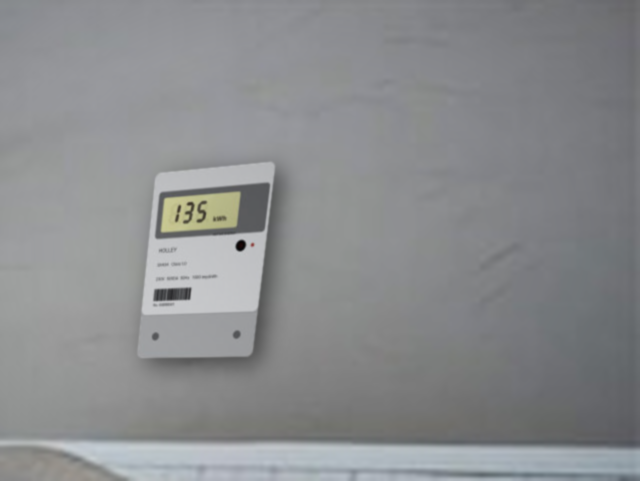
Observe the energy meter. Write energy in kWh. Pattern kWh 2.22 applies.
kWh 135
